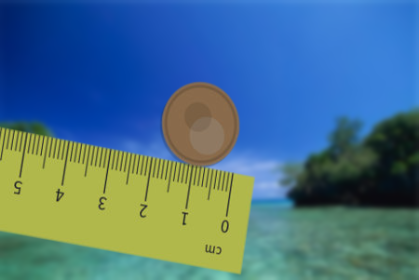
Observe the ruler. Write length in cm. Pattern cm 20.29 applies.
cm 1.9
